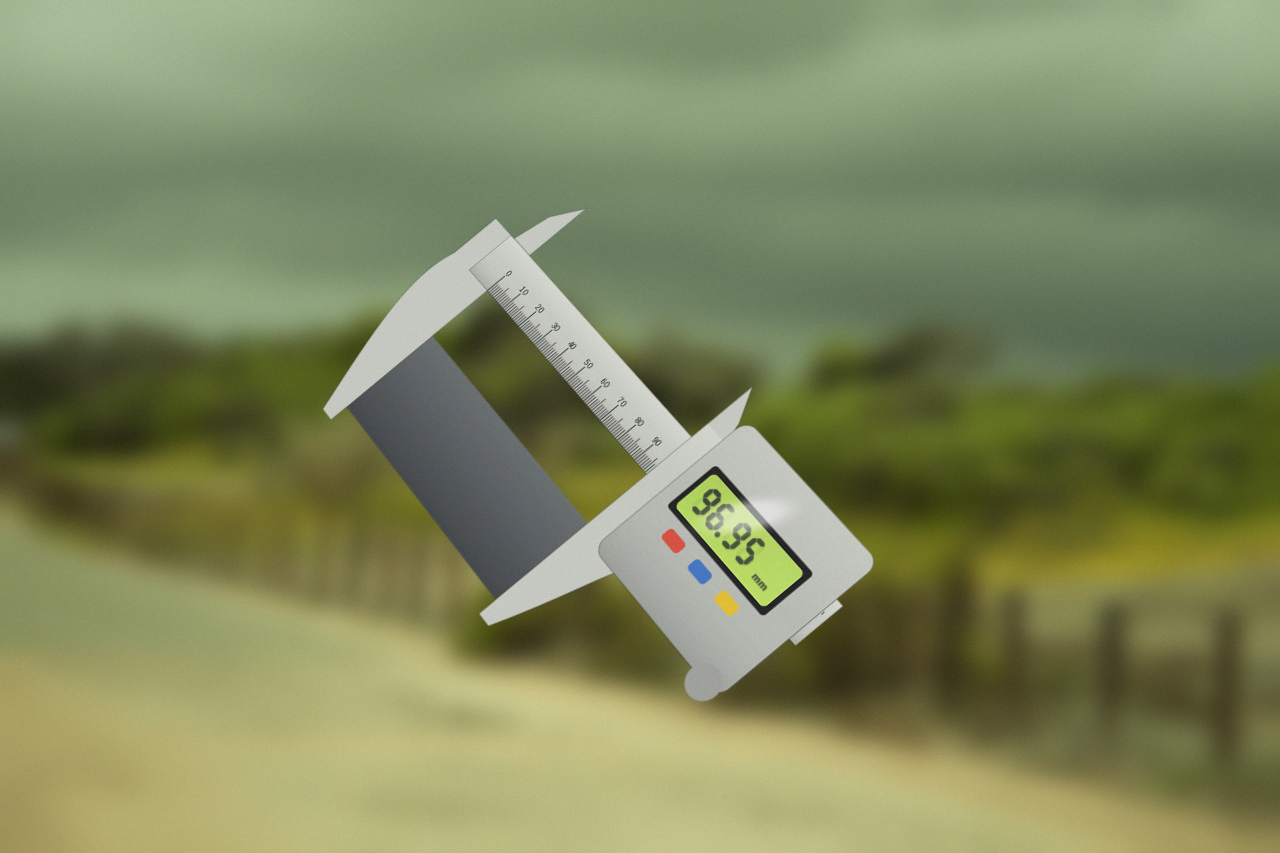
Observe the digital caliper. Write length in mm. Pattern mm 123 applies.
mm 96.95
